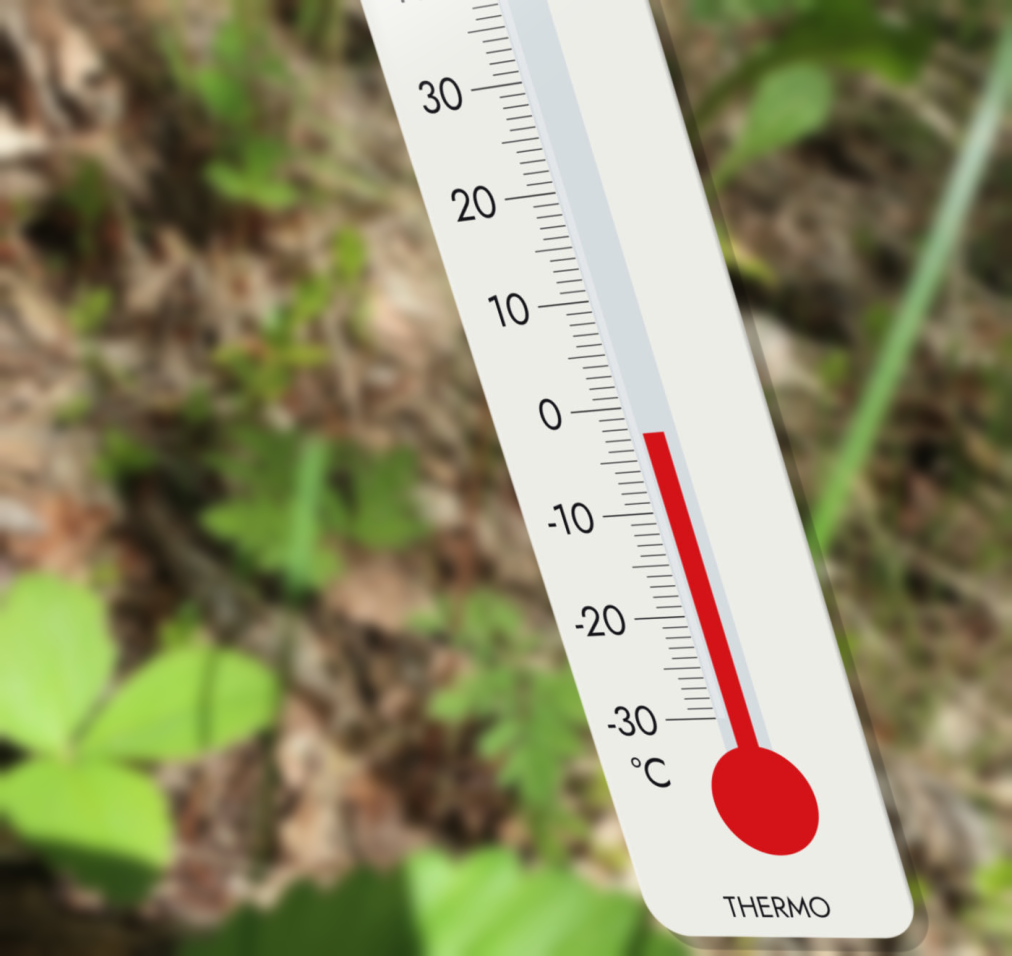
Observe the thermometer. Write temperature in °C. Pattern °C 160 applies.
°C -2.5
